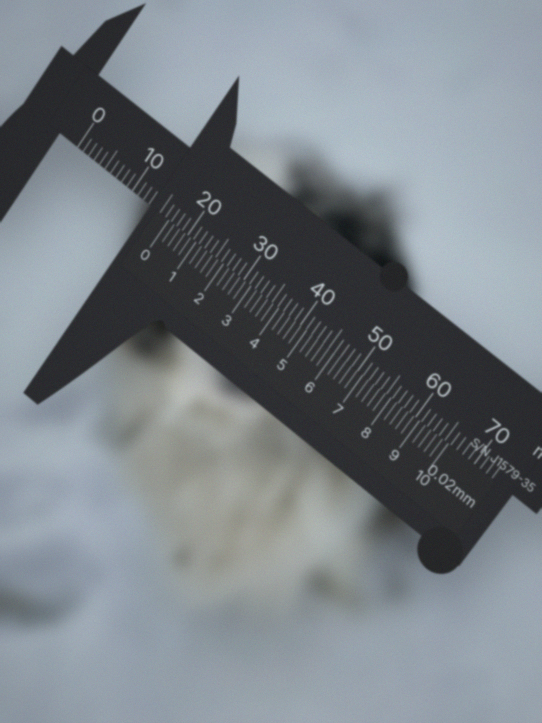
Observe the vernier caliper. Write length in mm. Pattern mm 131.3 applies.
mm 16.6
